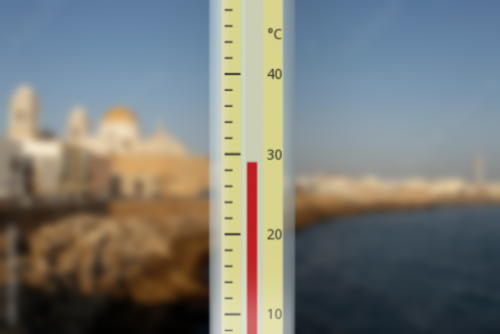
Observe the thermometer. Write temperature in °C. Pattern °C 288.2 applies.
°C 29
